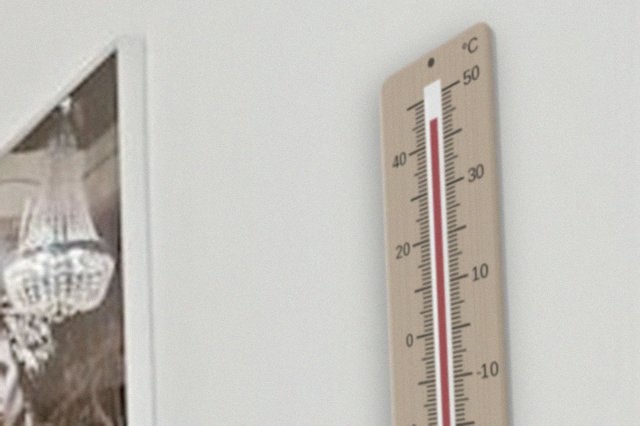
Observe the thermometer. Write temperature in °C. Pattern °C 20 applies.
°C 45
